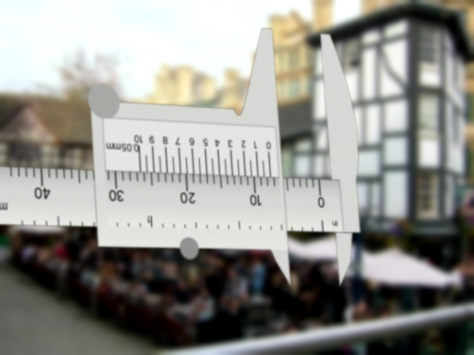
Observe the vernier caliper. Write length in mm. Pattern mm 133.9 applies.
mm 7.5
